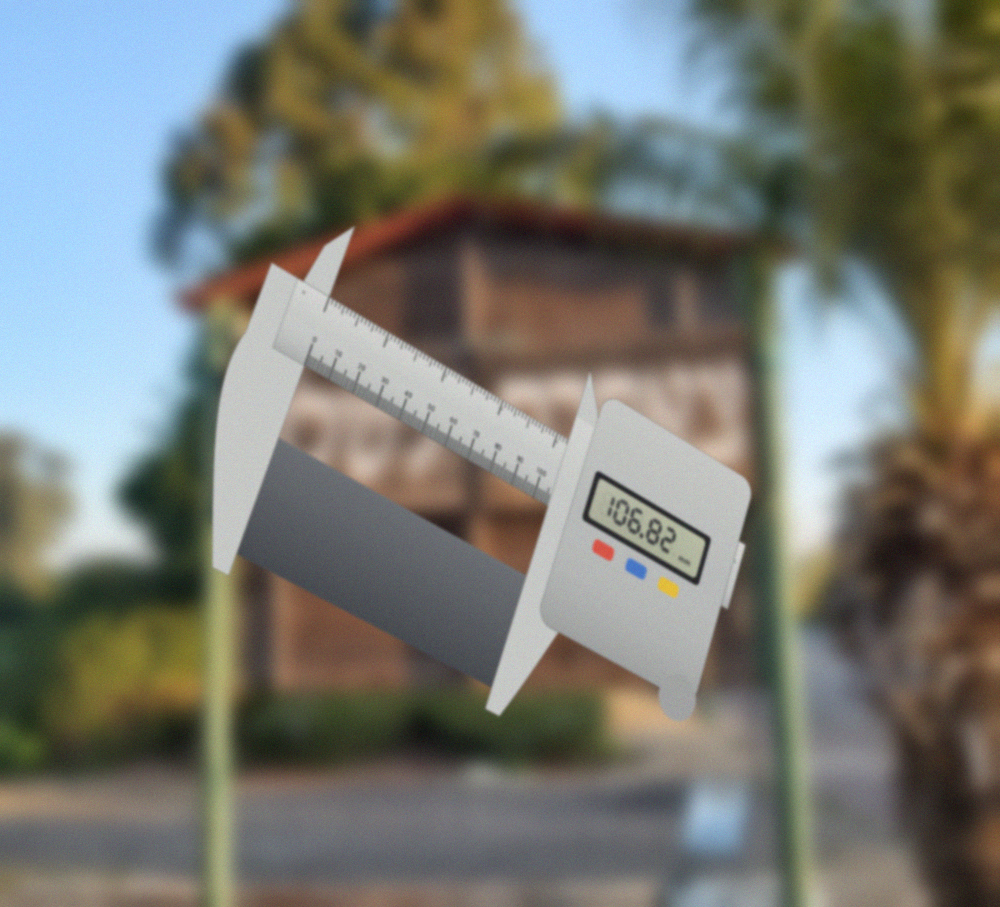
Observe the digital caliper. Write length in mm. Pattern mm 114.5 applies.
mm 106.82
